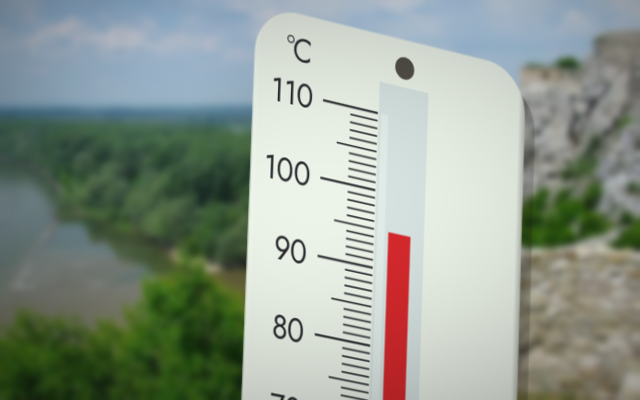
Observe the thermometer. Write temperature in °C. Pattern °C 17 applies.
°C 95
